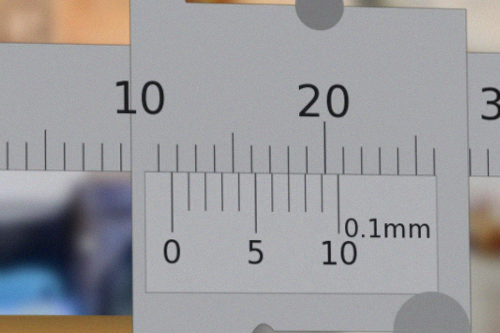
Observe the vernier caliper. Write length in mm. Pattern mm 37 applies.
mm 11.7
